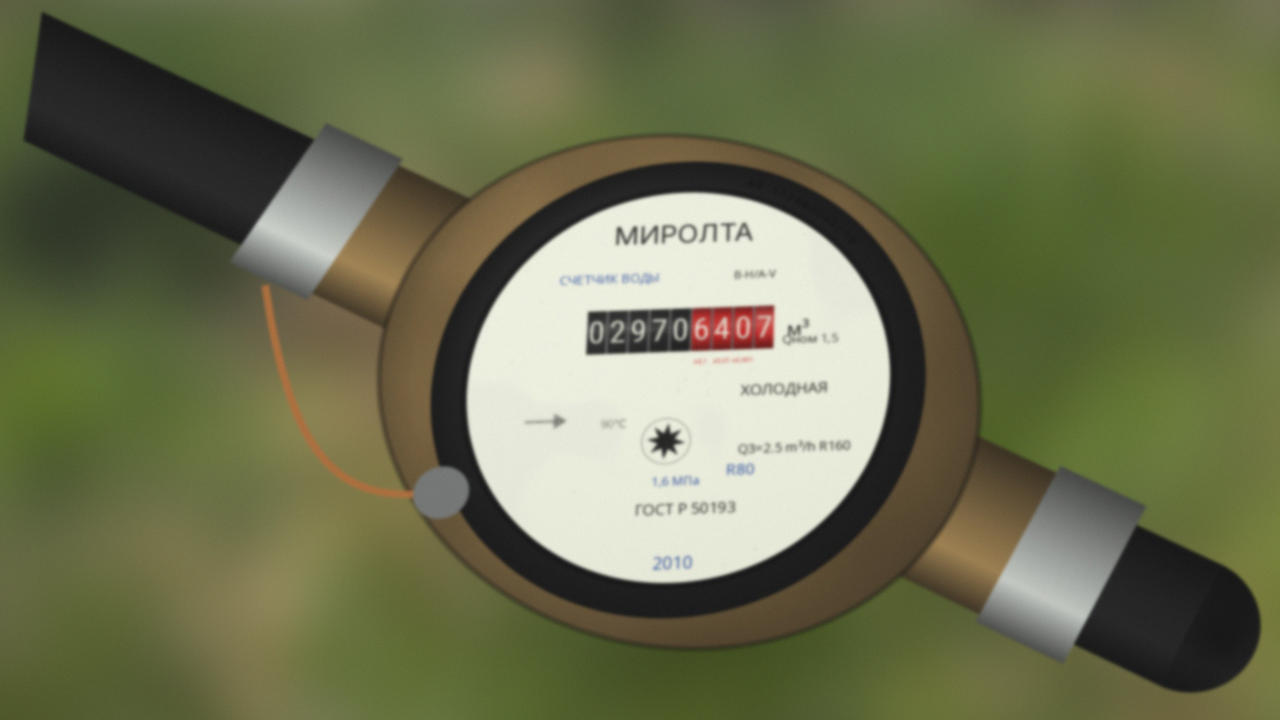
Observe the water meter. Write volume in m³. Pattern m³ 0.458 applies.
m³ 2970.6407
